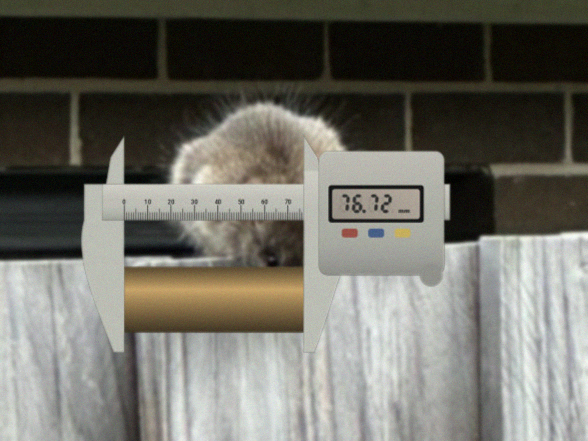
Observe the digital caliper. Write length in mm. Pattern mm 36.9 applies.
mm 76.72
